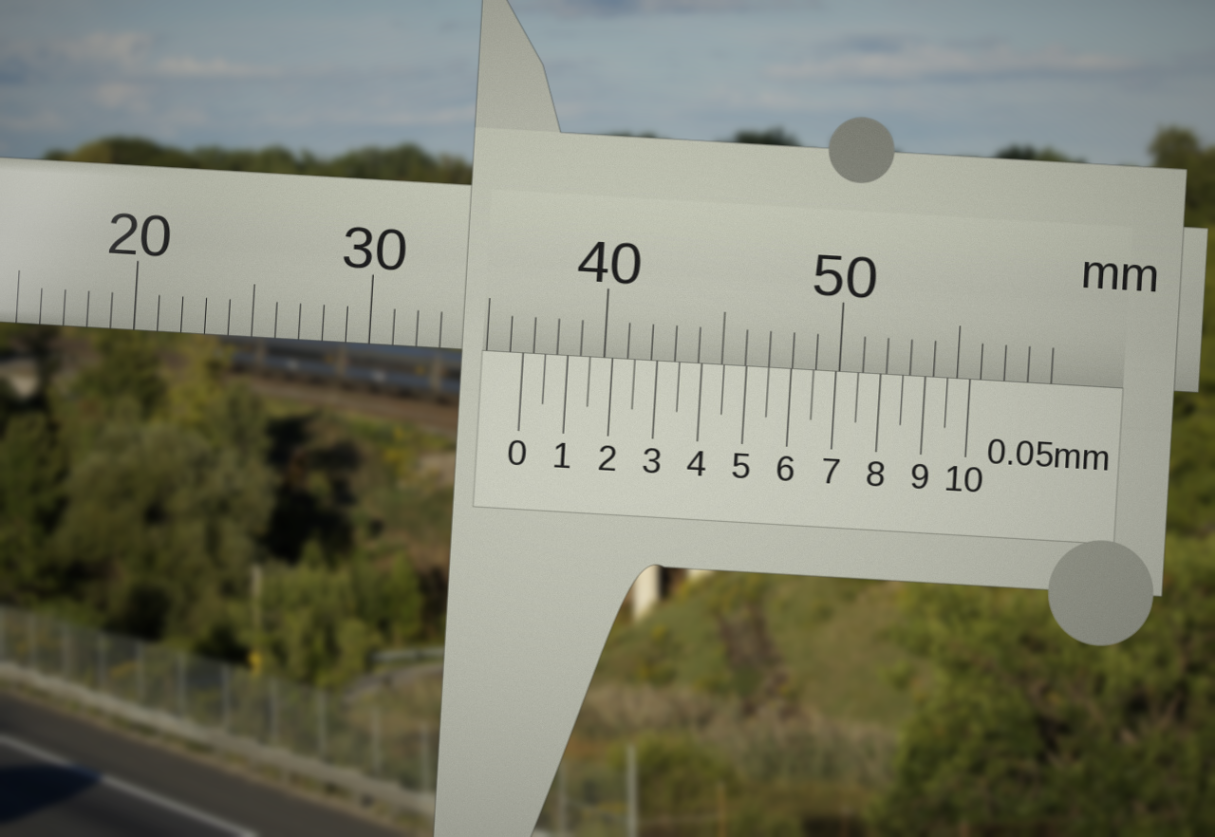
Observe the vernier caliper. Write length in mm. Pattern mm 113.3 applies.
mm 36.55
